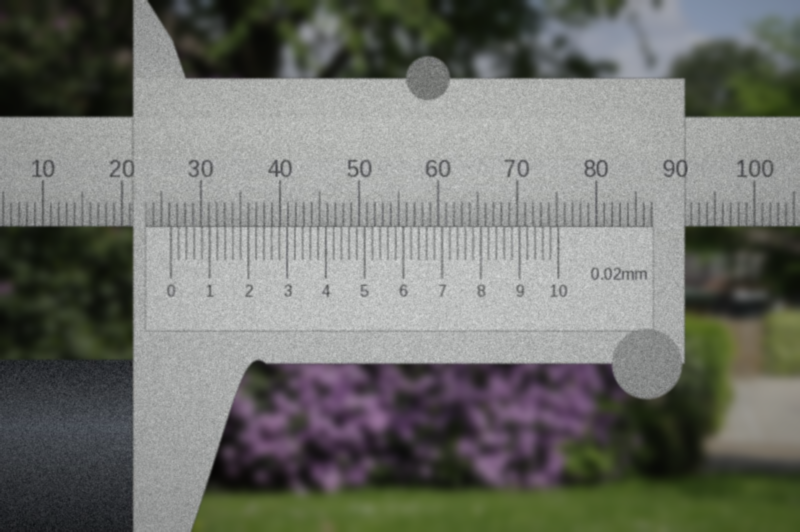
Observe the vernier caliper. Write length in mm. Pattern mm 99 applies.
mm 26.2
